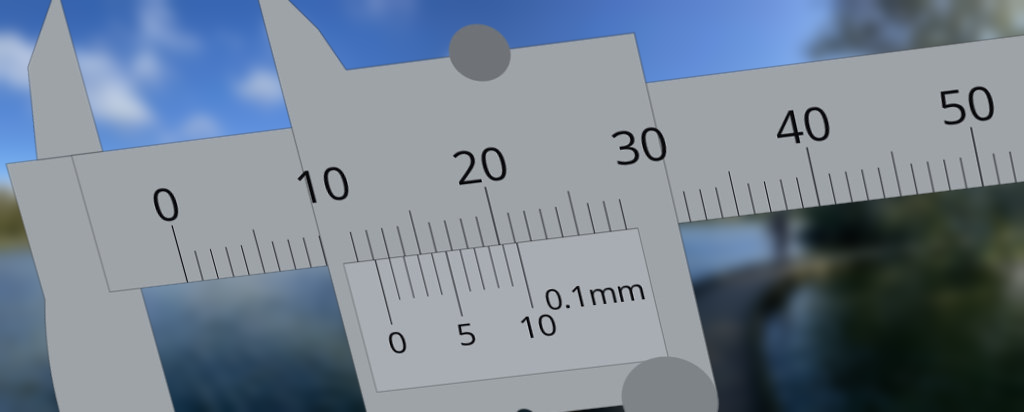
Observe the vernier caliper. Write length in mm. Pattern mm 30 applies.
mm 12.1
